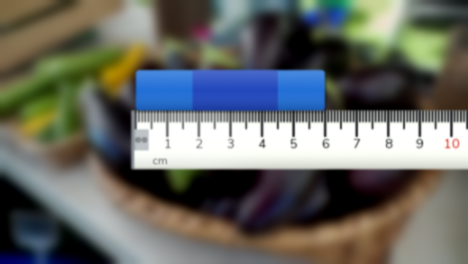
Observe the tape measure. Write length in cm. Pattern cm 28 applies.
cm 6
